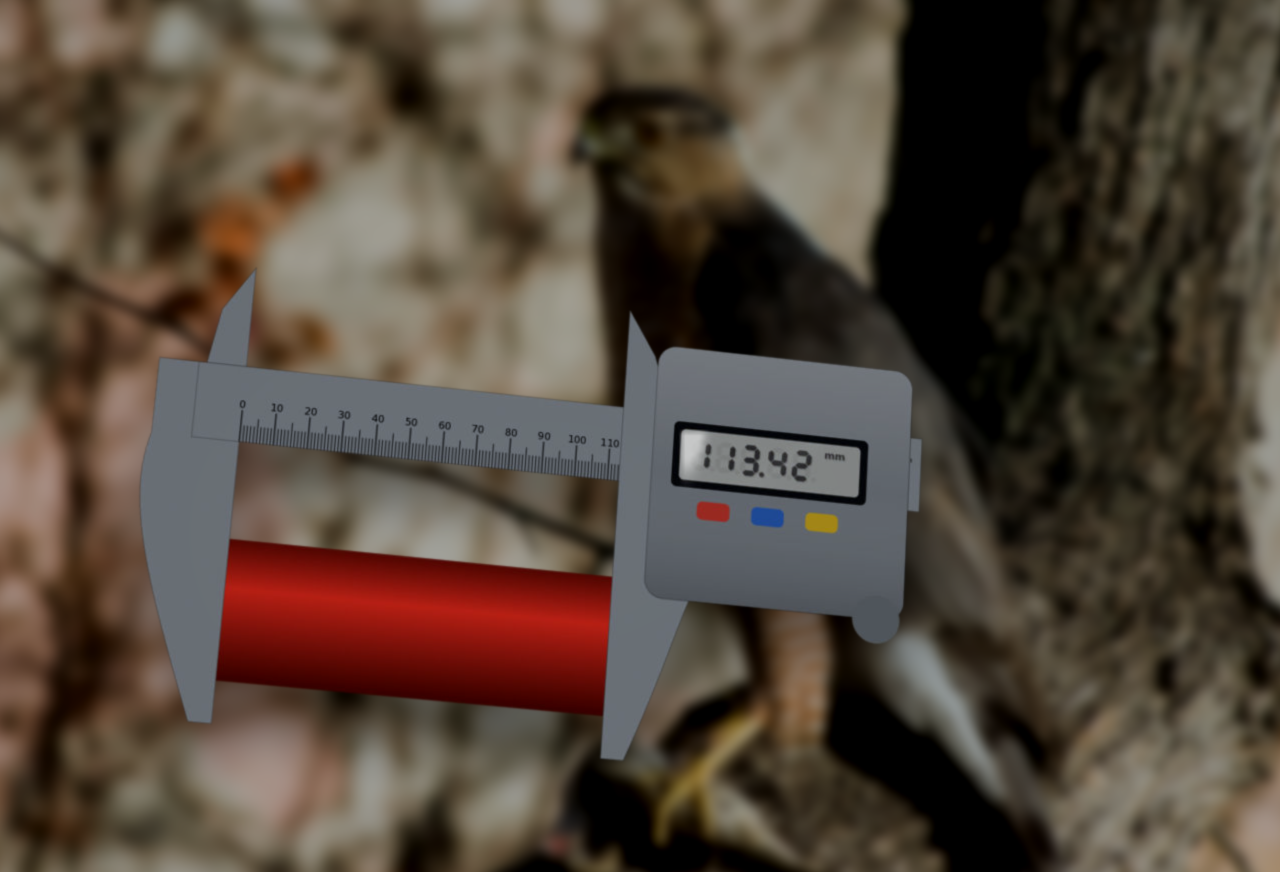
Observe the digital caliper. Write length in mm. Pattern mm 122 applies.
mm 113.42
